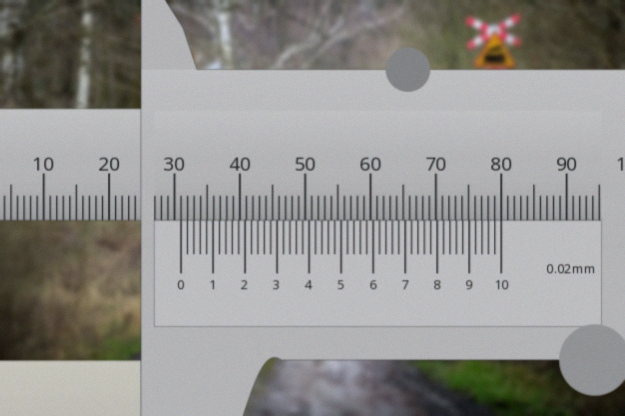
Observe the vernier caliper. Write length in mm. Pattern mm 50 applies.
mm 31.0
